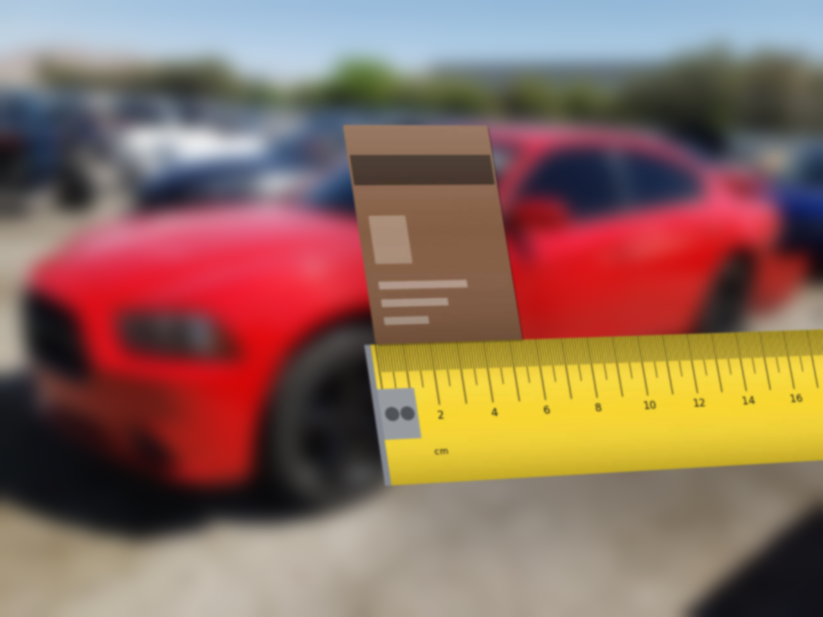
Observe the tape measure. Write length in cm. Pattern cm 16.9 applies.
cm 5.5
